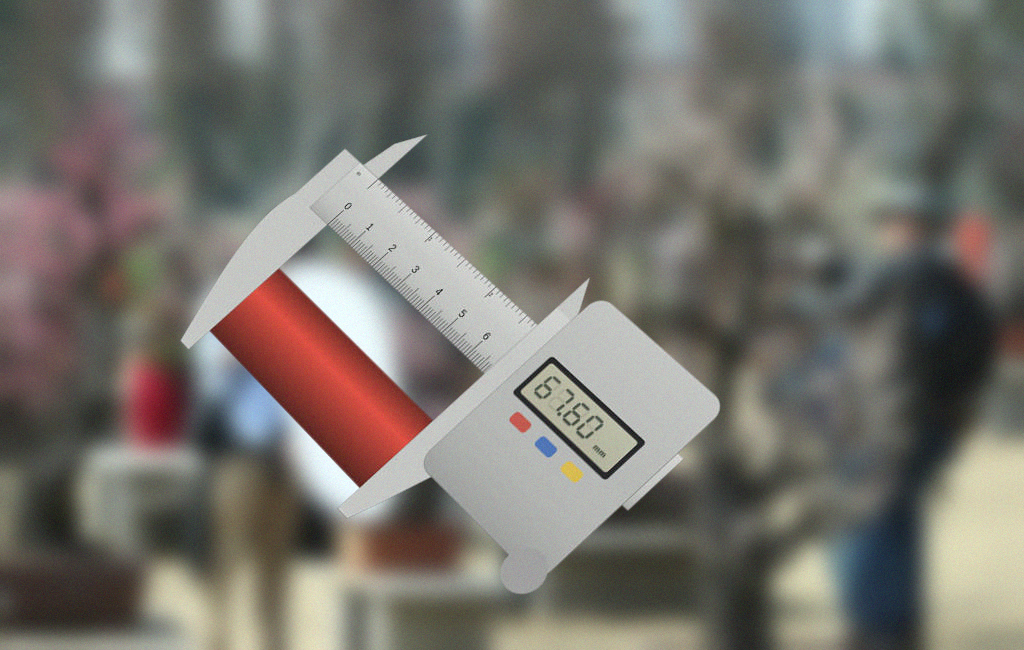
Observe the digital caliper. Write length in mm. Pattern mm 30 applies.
mm 67.60
